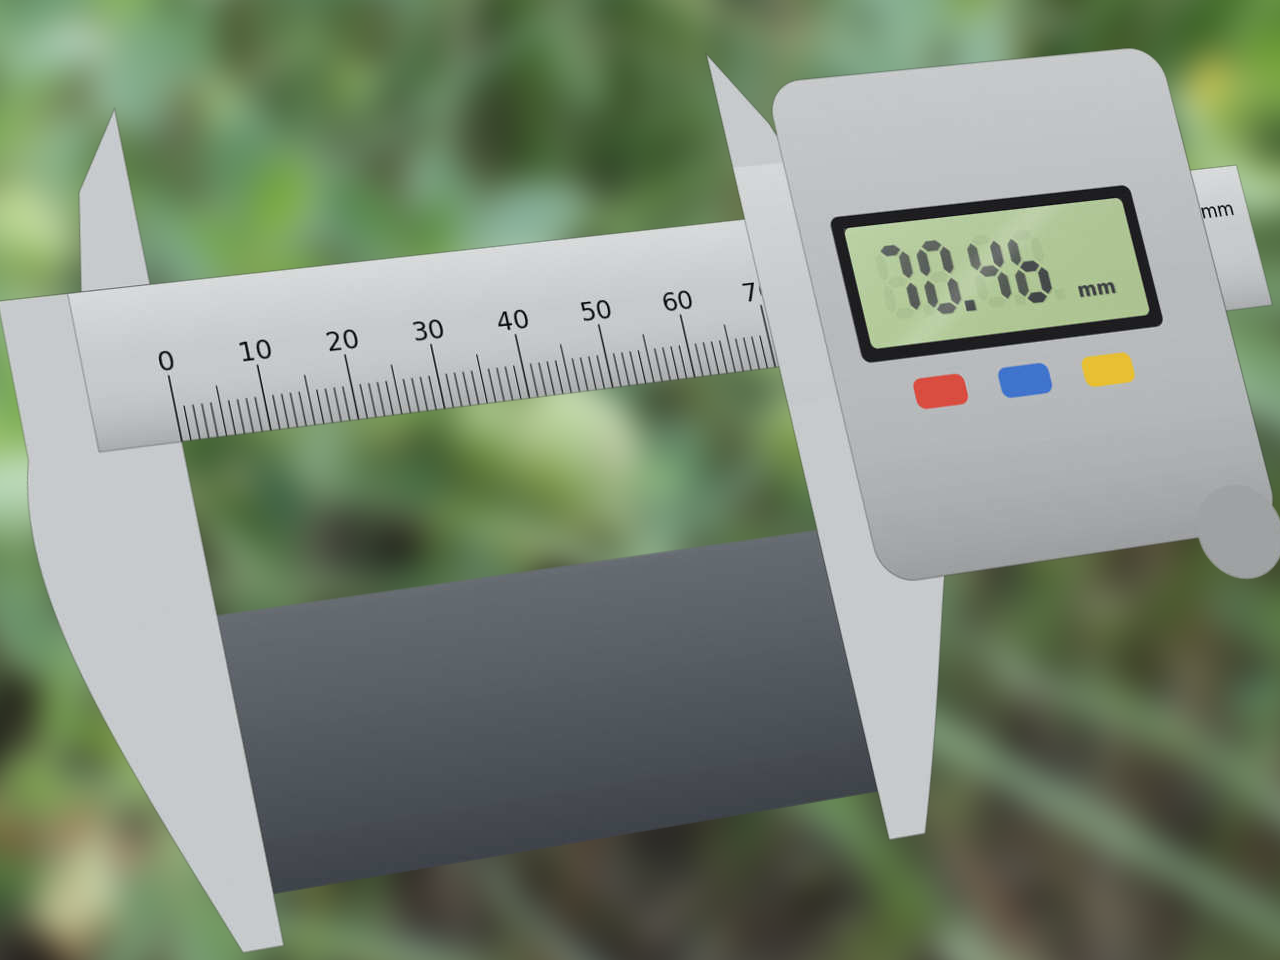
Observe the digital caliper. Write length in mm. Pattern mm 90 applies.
mm 70.46
